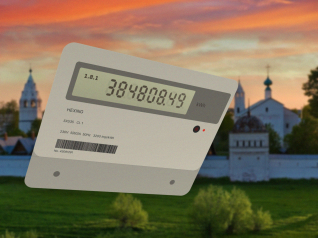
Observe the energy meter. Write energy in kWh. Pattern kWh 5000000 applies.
kWh 384808.49
